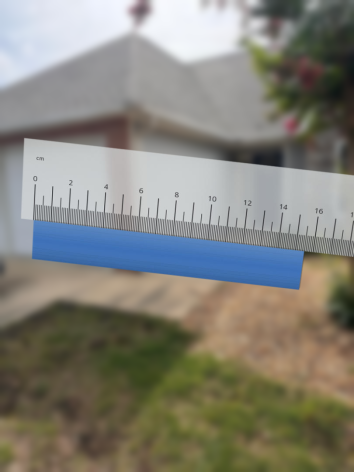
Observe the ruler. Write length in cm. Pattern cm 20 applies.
cm 15.5
